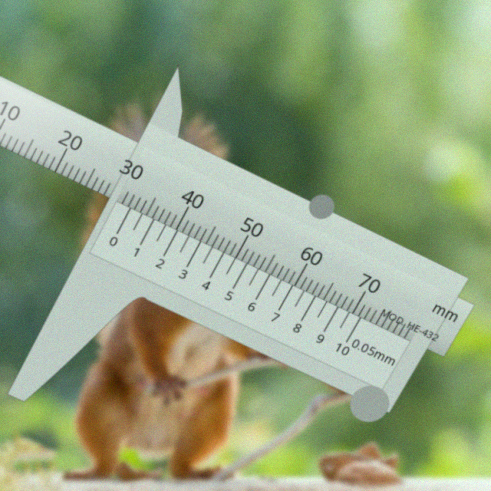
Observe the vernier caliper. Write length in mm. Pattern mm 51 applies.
mm 32.4
